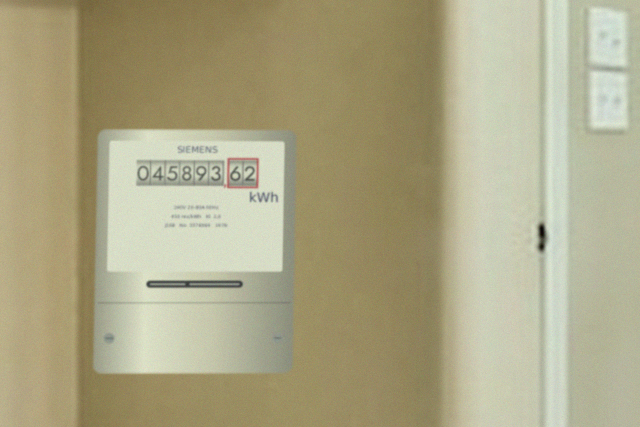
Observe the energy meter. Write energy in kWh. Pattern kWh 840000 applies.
kWh 45893.62
